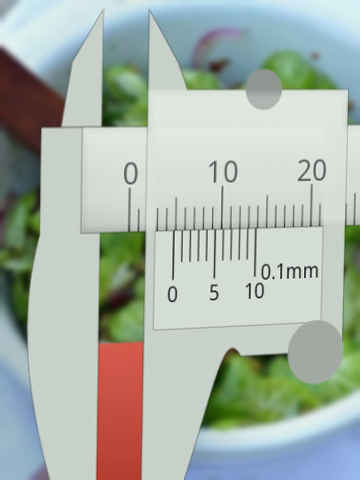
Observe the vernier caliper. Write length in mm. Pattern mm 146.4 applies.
mm 4.8
